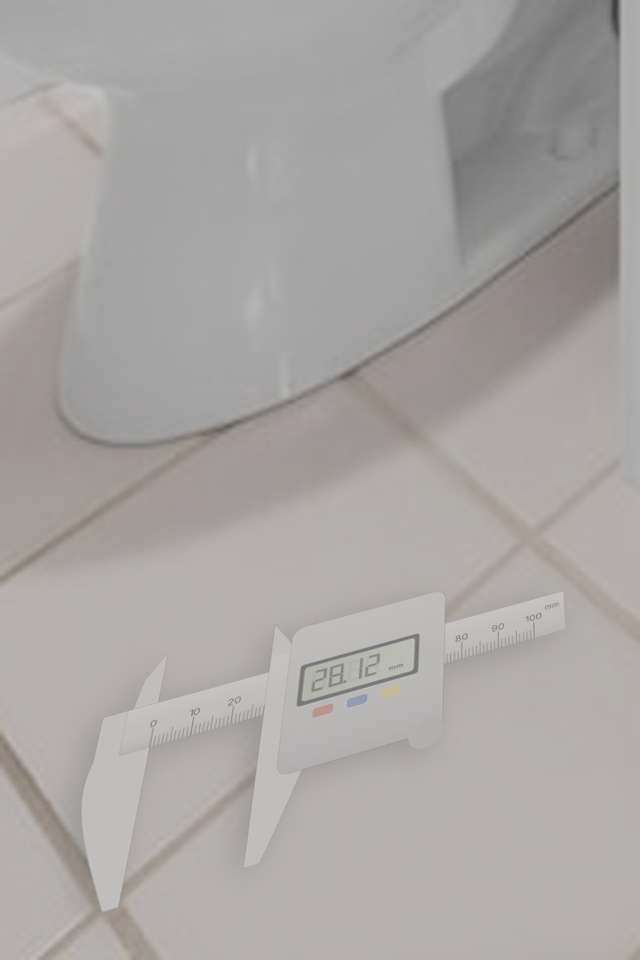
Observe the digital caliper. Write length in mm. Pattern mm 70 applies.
mm 28.12
